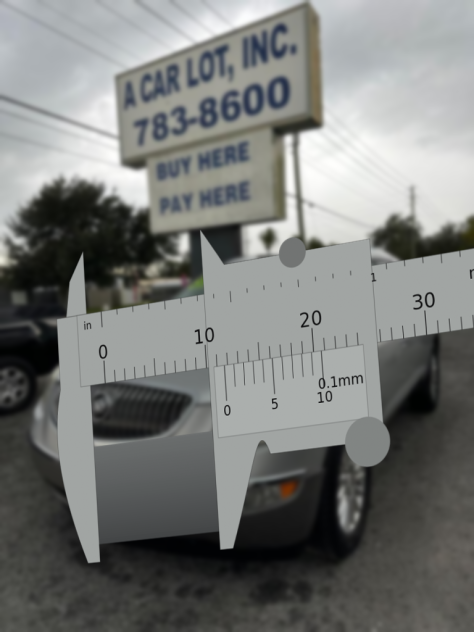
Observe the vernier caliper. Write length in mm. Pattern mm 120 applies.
mm 11.7
